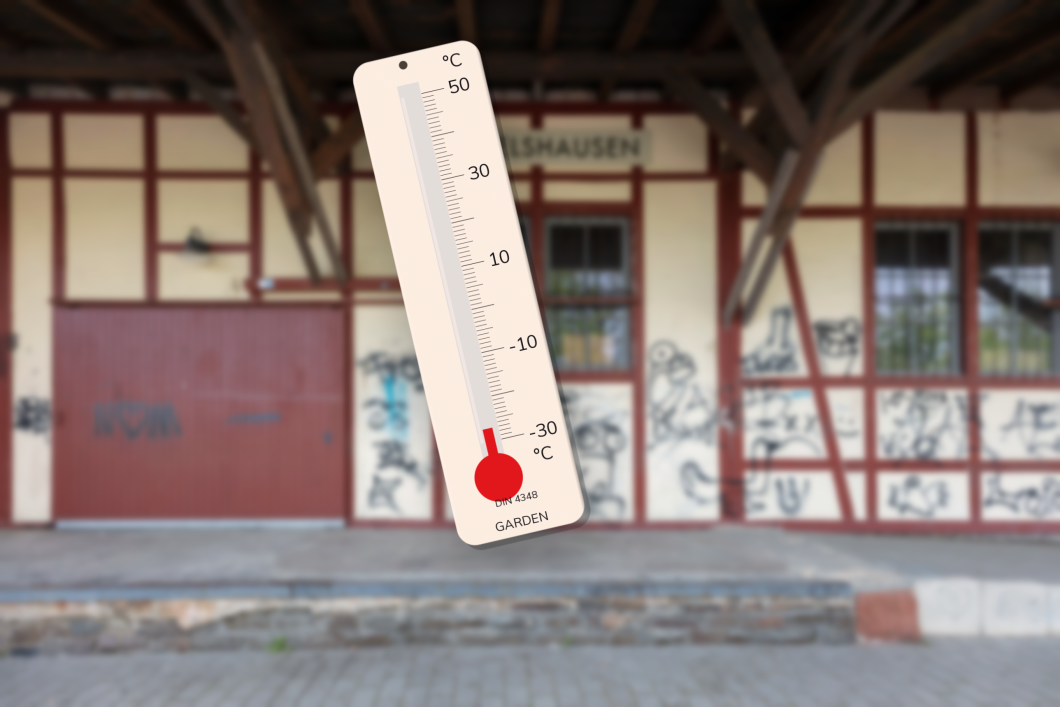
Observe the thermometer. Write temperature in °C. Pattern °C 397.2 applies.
°C -27
